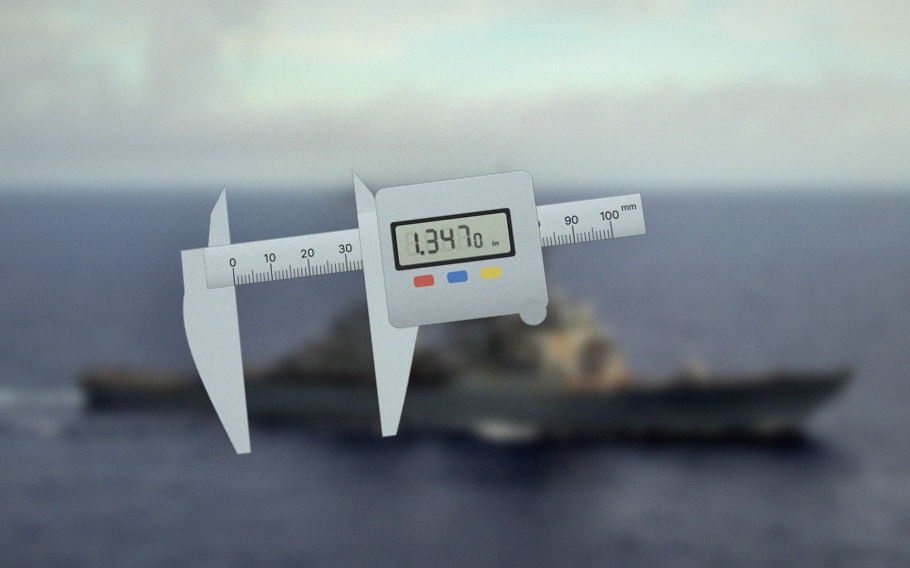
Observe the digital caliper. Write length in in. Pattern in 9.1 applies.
in 1.3470
